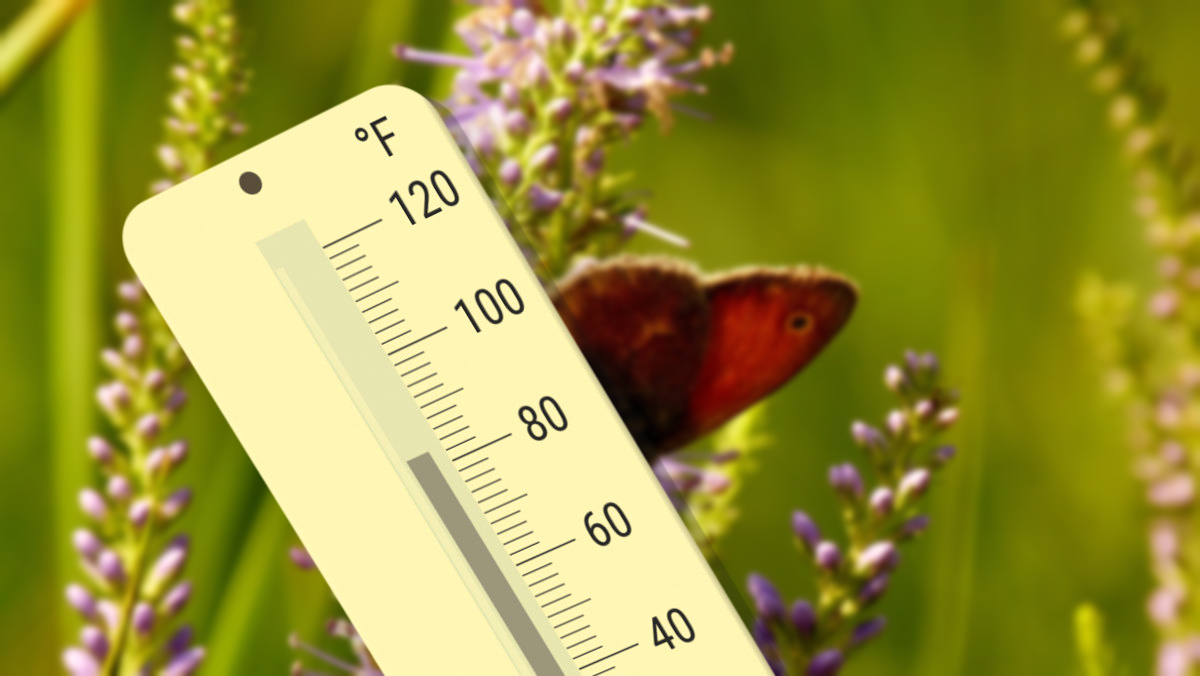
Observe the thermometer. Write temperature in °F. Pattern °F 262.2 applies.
°F 83
